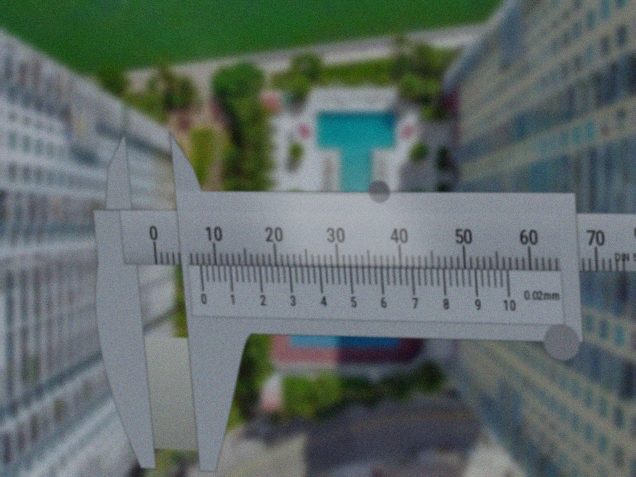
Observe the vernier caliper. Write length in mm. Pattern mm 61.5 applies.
mm 7.5
